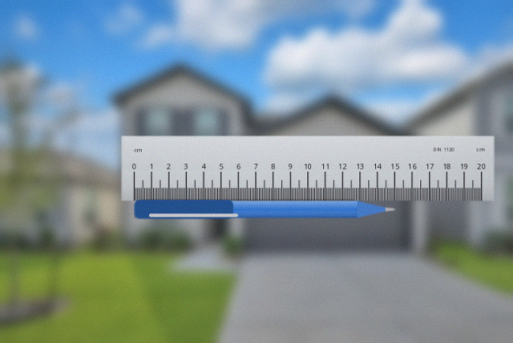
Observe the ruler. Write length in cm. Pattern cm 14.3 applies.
cm 15
